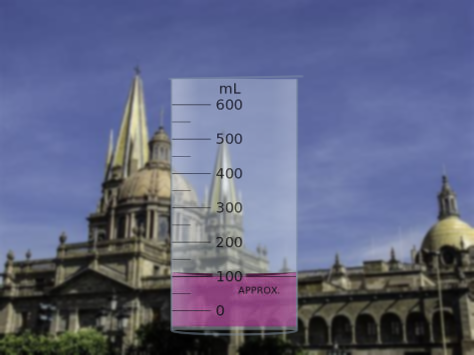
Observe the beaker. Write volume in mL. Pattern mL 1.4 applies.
mL 100
